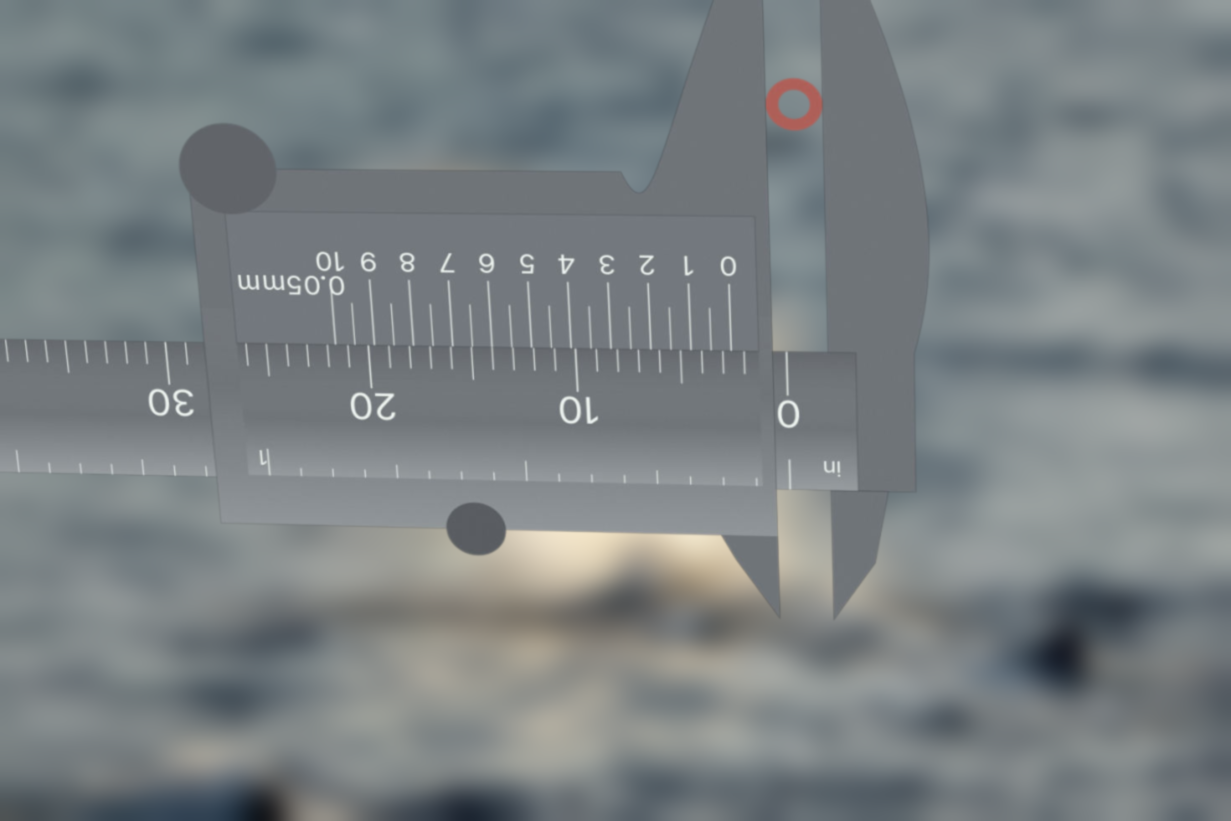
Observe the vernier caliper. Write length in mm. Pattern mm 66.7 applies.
mm 2.6
